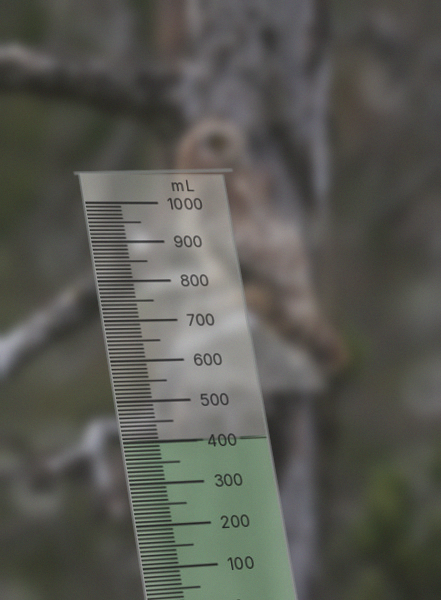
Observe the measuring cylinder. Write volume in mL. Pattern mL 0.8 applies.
mL 400
